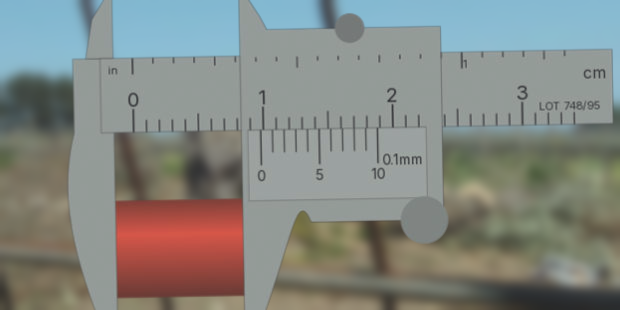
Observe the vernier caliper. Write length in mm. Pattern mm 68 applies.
mm 9.8
